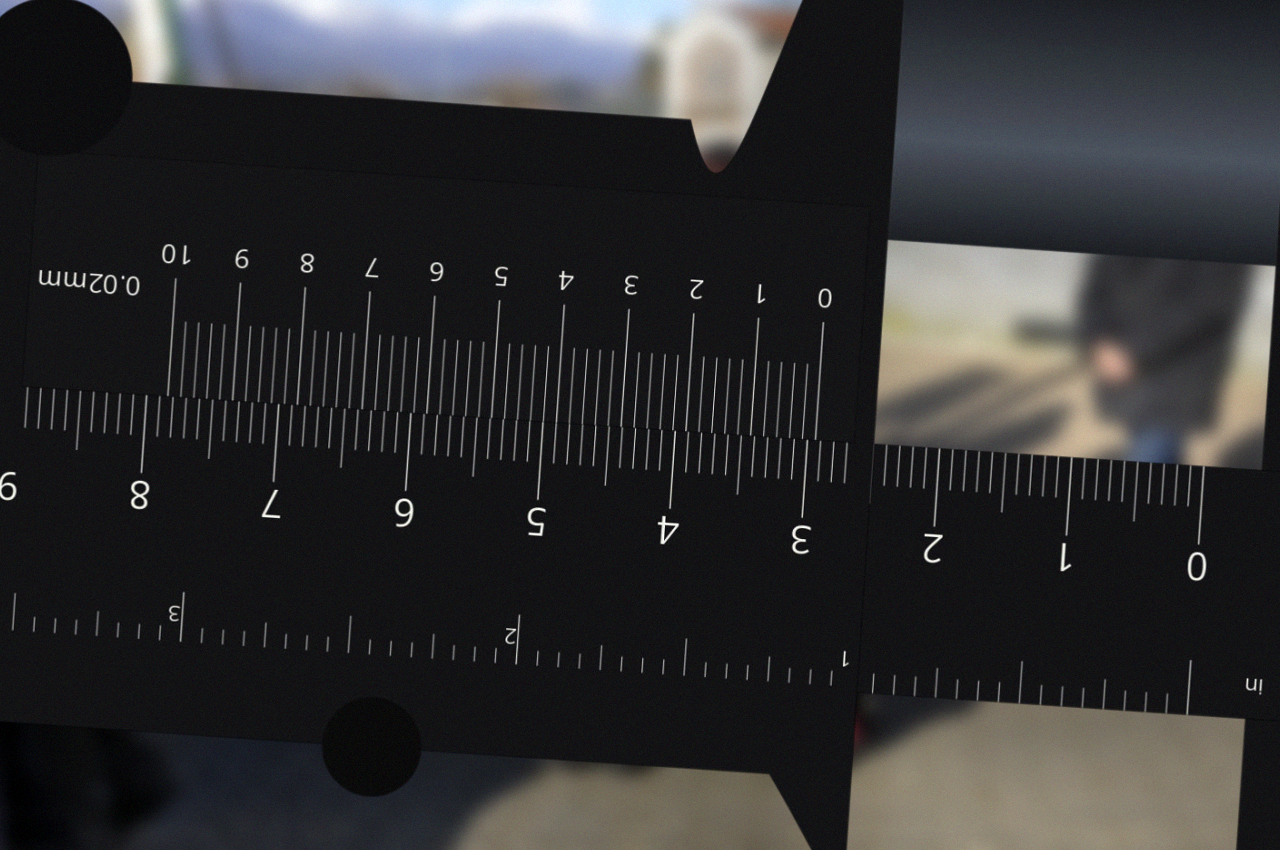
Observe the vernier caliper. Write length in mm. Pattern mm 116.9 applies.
mm 29.4
